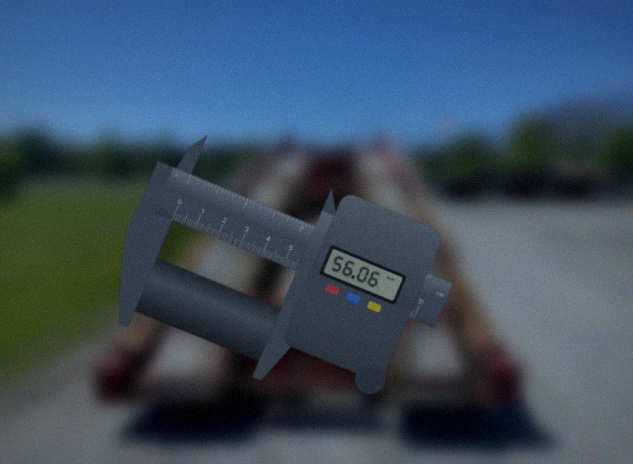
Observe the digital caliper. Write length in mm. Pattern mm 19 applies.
mm 56.06
